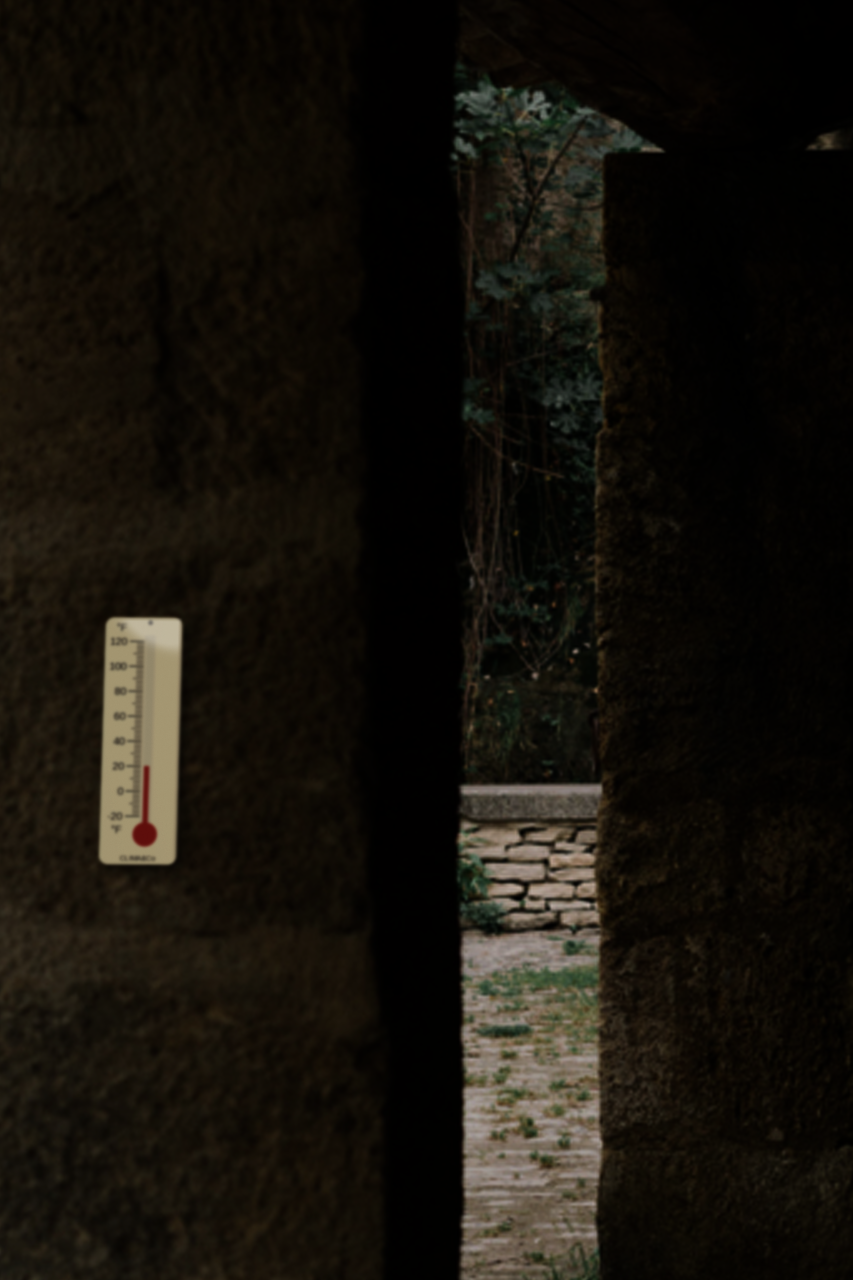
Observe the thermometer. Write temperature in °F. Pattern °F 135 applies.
°F 20
